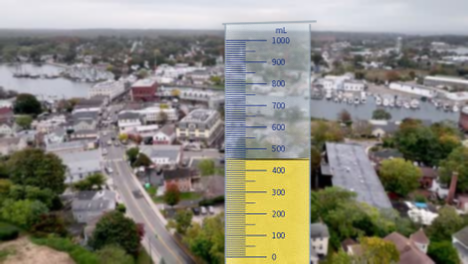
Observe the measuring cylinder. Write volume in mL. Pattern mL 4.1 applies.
mL 450
